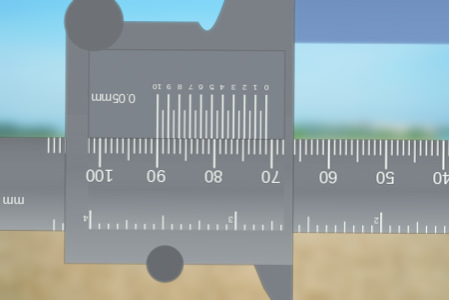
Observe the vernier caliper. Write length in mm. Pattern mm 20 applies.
mm 71.0
